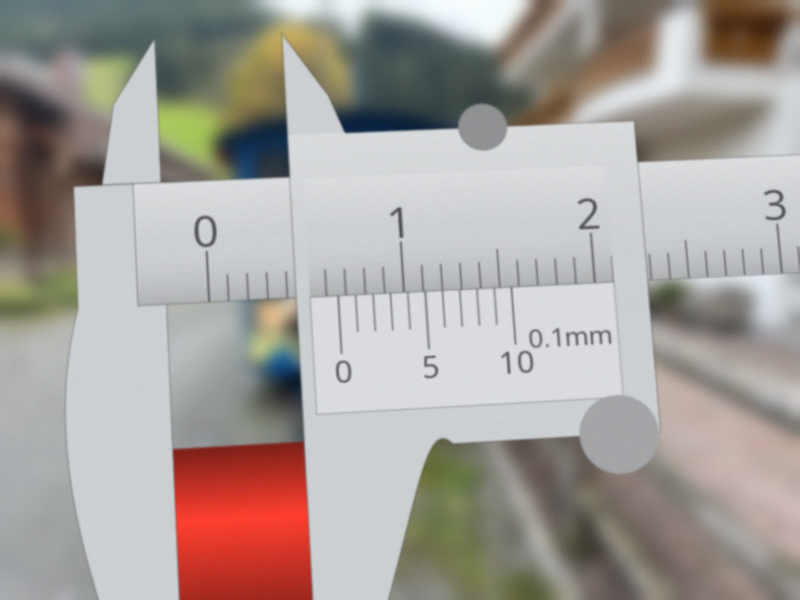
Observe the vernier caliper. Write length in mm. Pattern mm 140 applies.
mm 6.6
